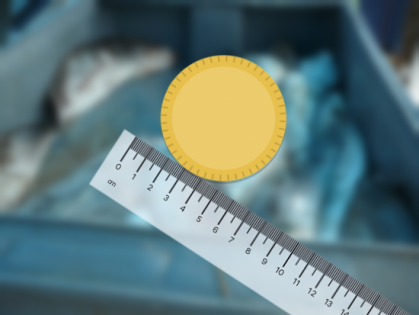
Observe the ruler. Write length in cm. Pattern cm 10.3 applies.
cm 6.5
